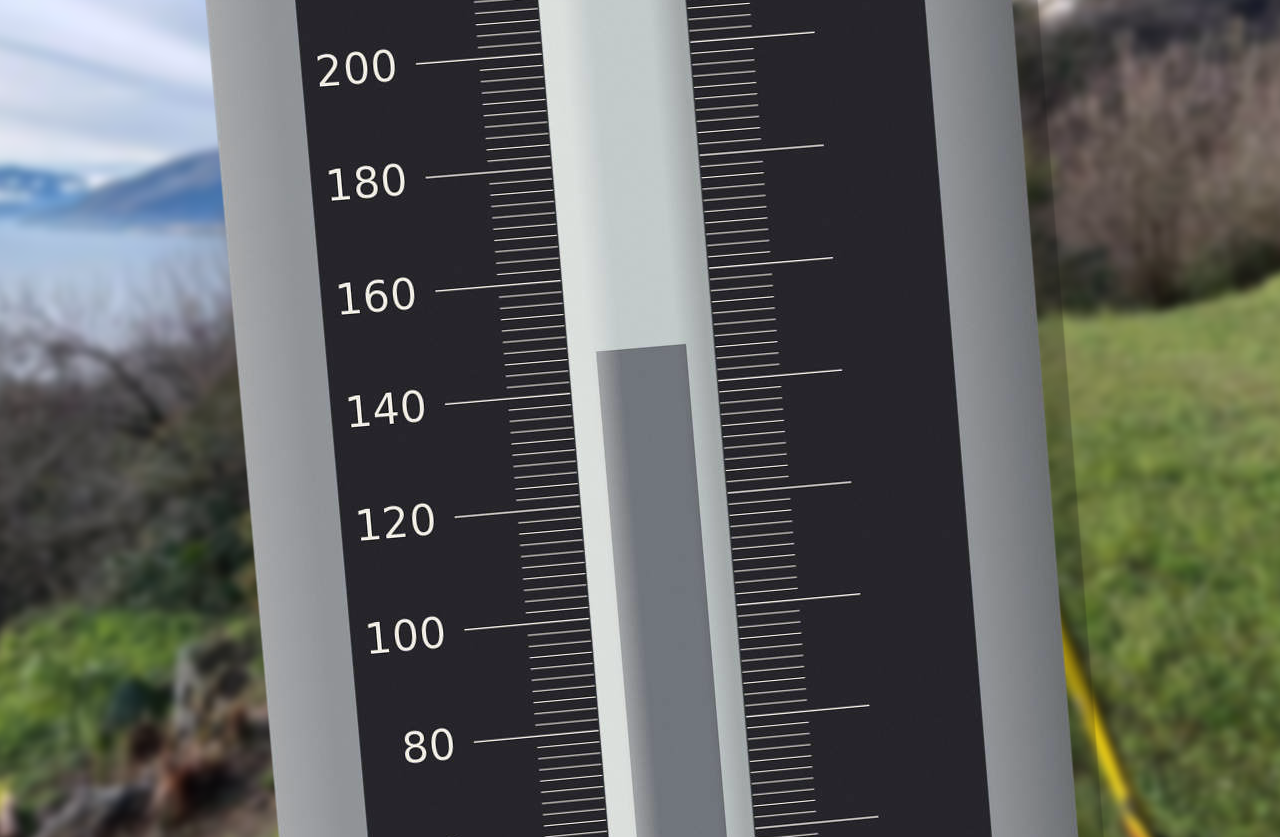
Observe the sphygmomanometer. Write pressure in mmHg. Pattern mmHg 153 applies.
mmHg 147
